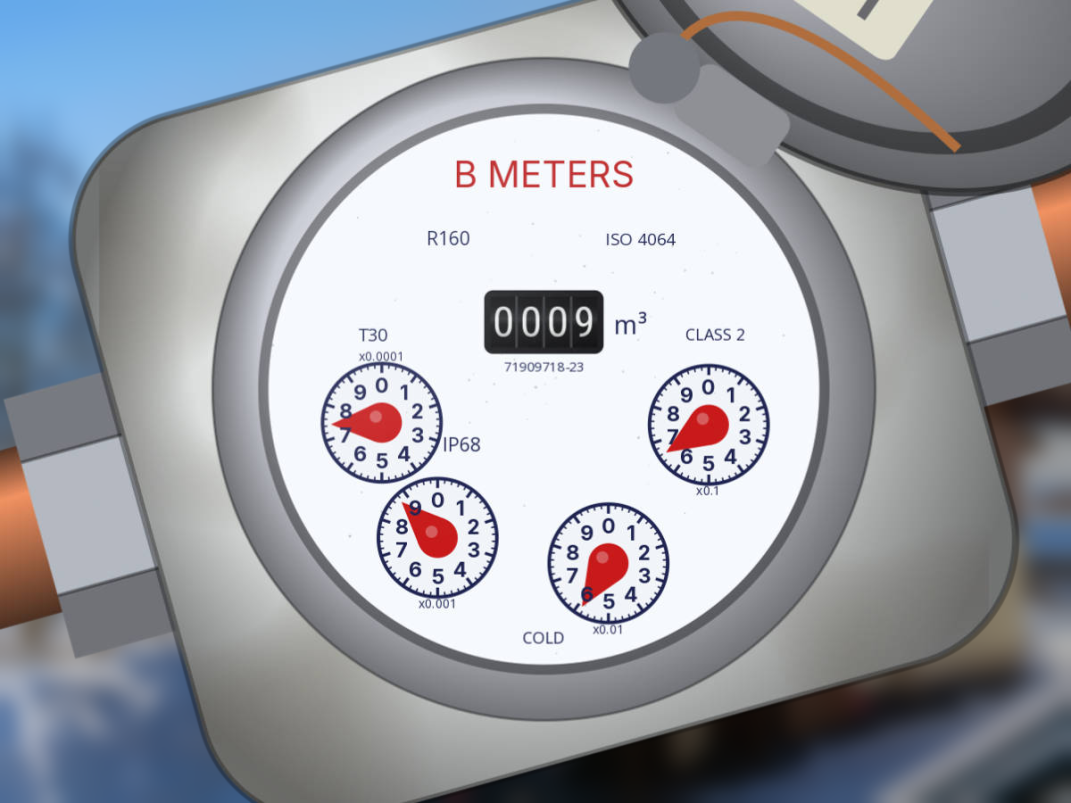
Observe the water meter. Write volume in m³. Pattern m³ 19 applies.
m³ 9.6587
